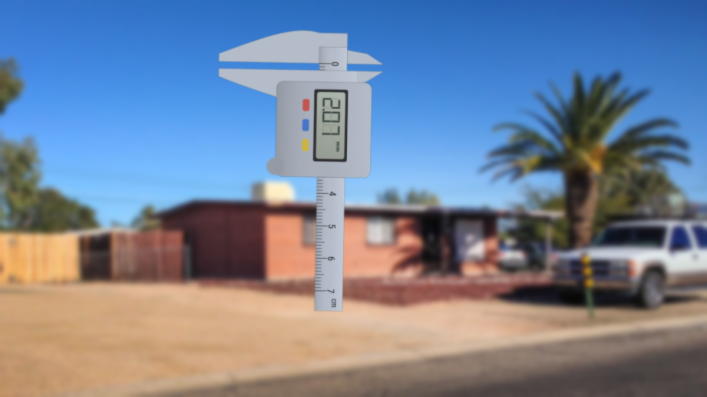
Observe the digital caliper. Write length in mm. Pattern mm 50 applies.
mm 2.07
